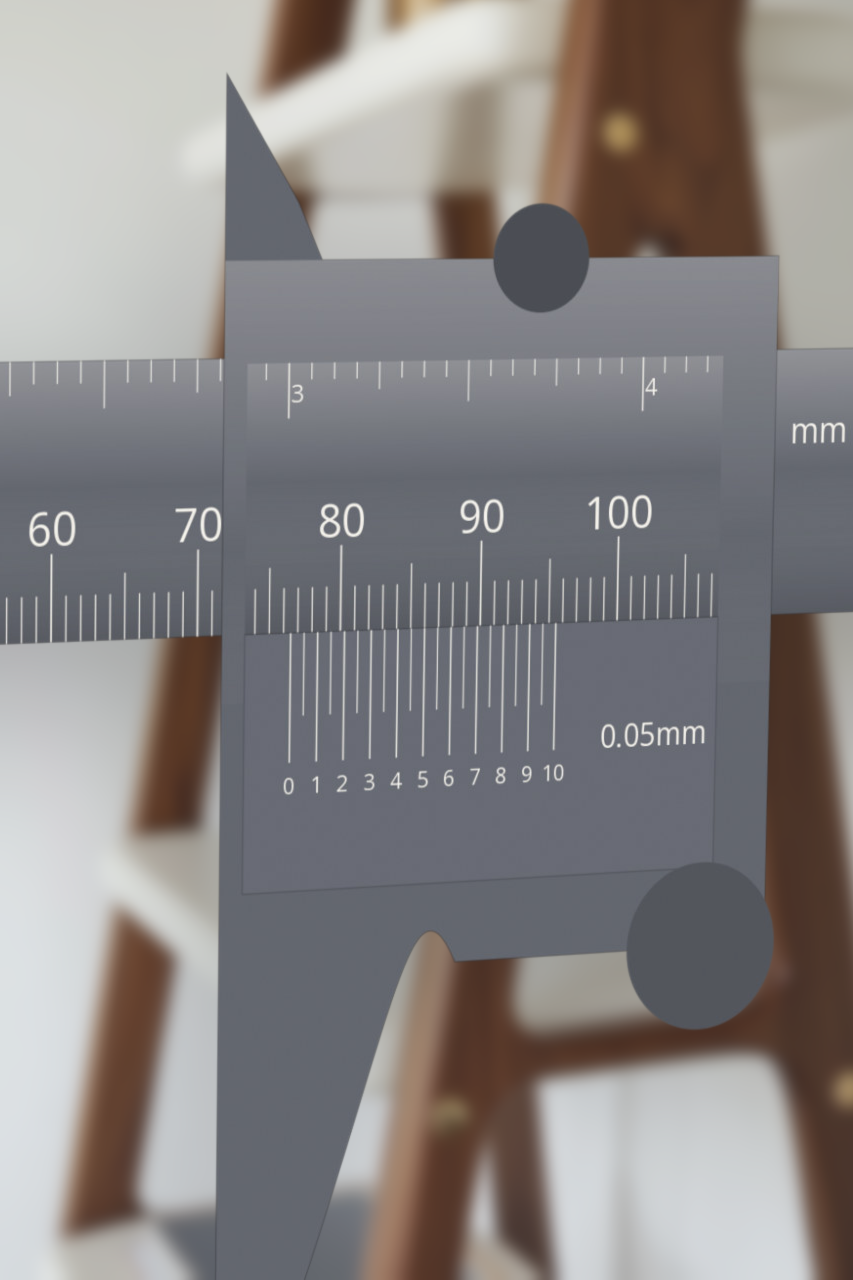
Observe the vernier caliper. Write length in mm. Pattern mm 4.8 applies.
mm 76.5
